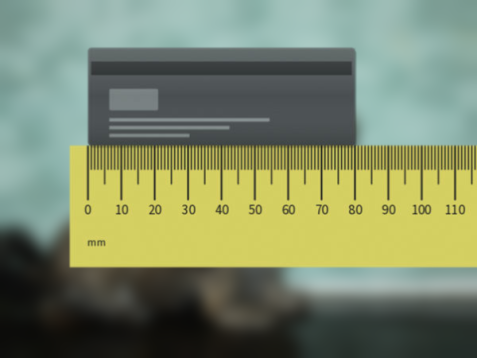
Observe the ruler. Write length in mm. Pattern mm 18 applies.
mm 80
